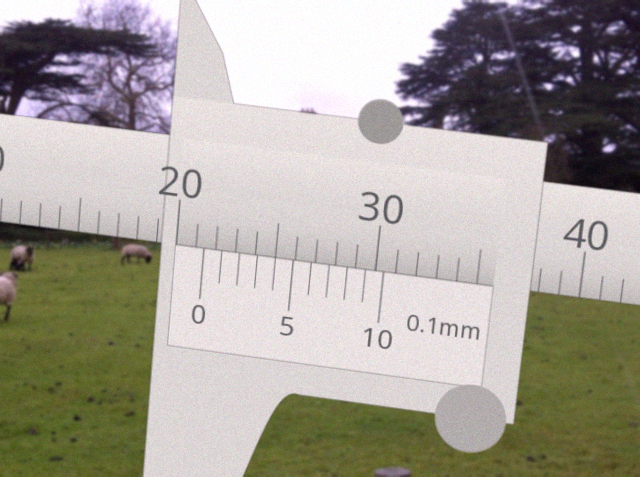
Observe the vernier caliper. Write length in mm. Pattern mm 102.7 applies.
mm 21.4
